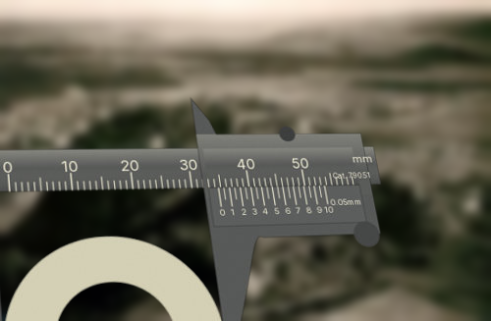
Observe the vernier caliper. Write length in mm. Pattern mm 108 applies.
mm 34.6
